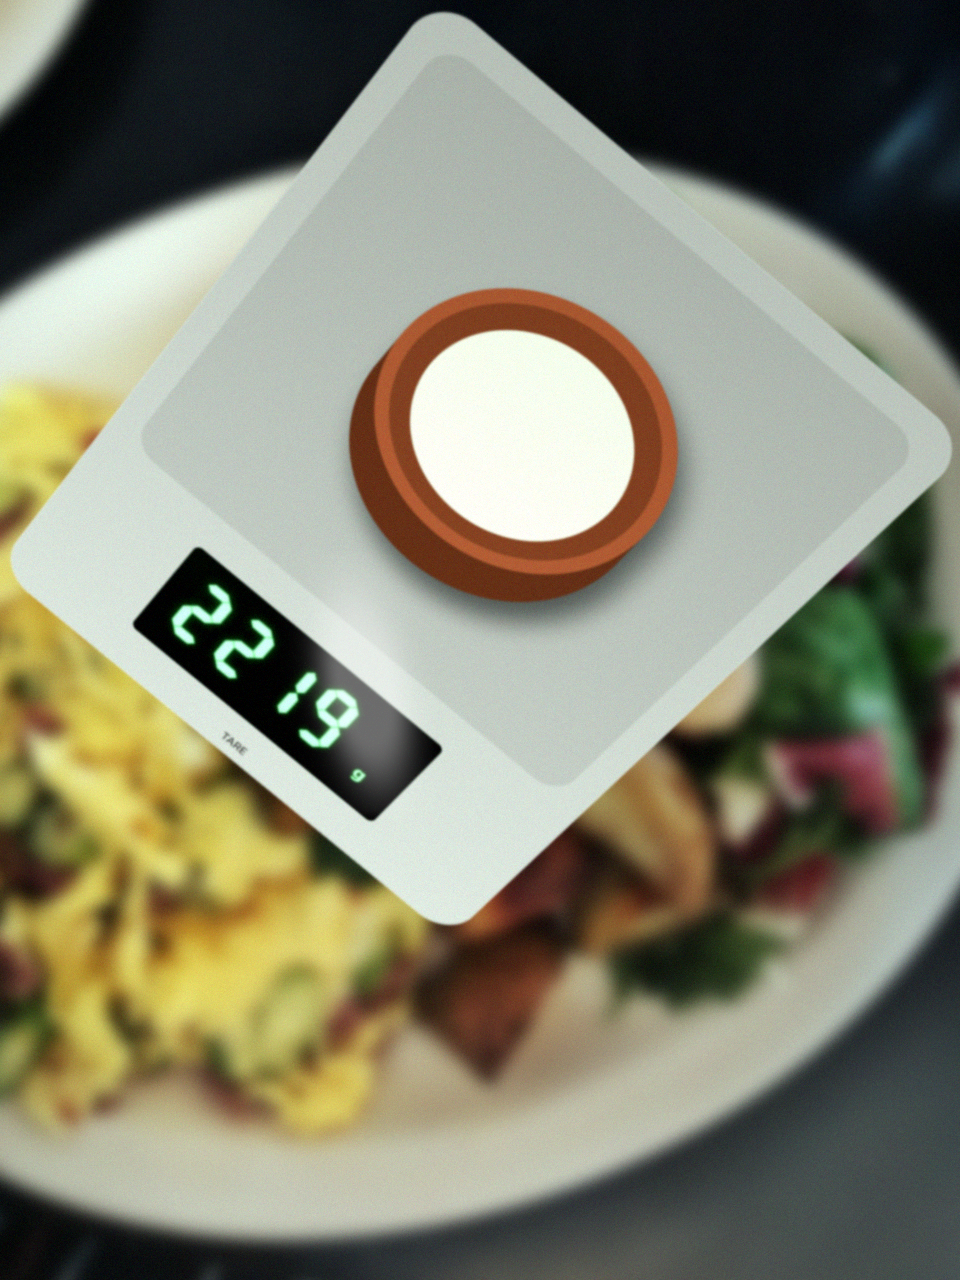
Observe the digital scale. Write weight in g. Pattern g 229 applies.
g 2219
